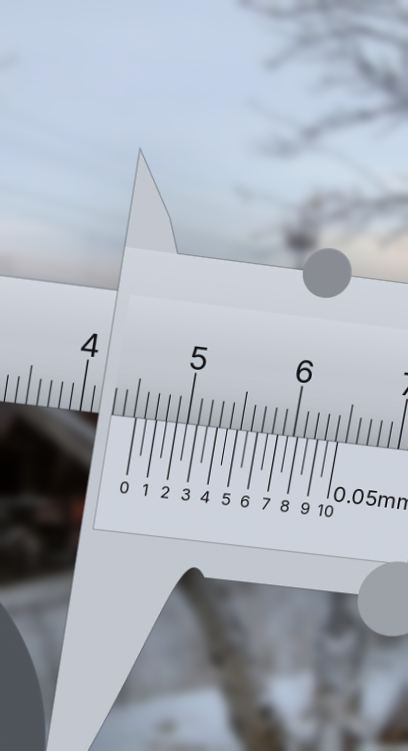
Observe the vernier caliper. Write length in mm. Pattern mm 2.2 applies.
mm 45.2
